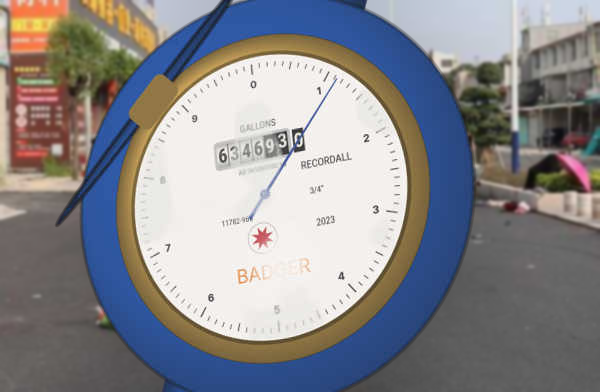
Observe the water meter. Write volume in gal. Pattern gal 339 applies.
gal 6346931.1
